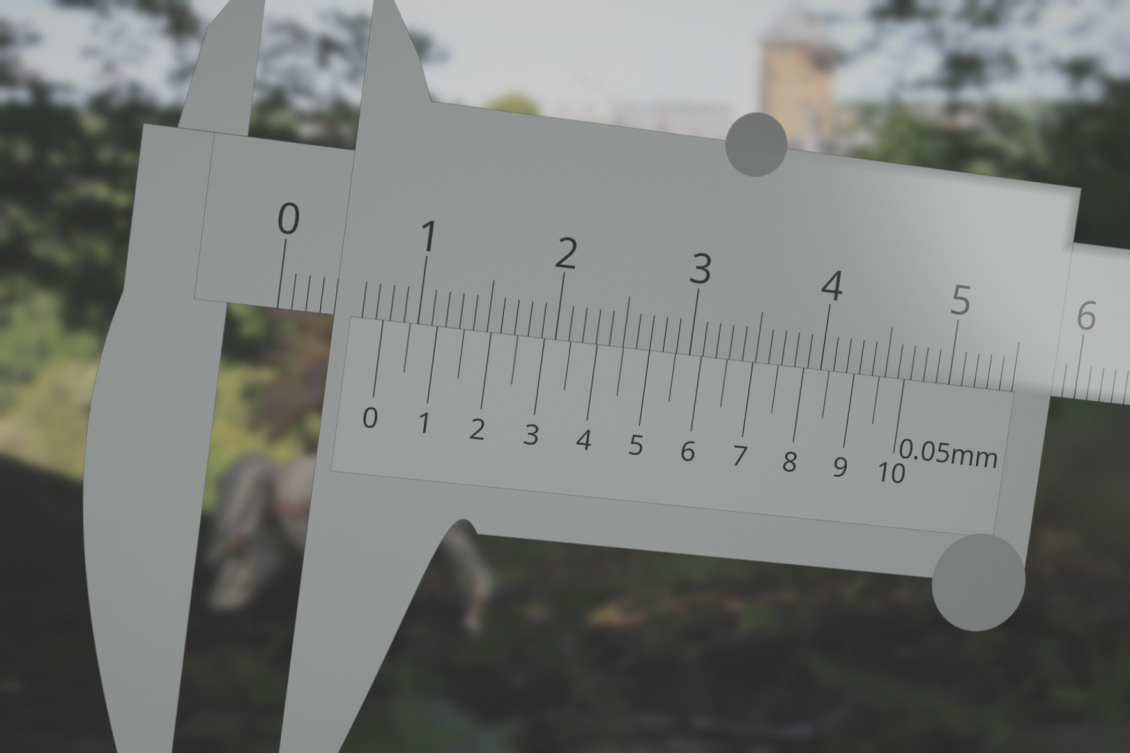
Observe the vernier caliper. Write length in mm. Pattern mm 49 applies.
mm 7.5
